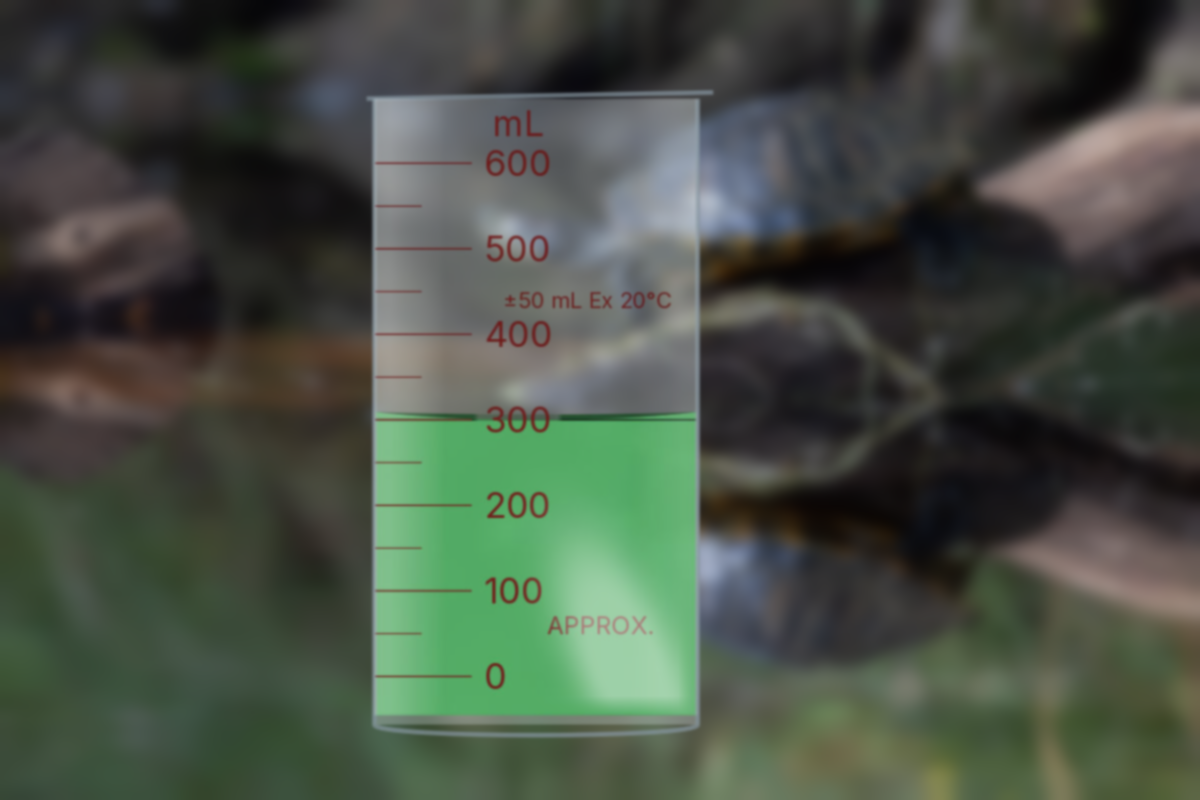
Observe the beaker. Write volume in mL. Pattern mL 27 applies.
mL 300
